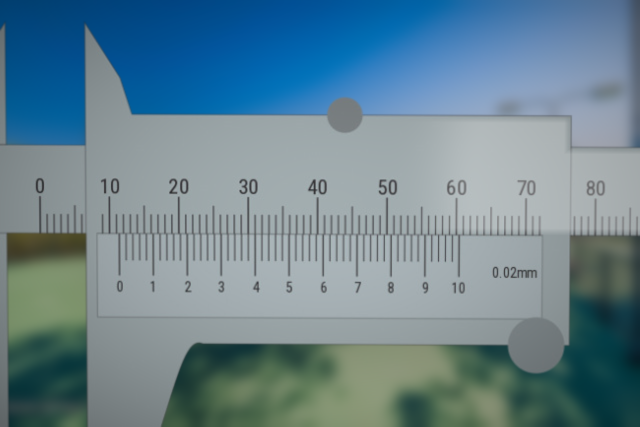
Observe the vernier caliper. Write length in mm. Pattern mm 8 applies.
mm 11.4
